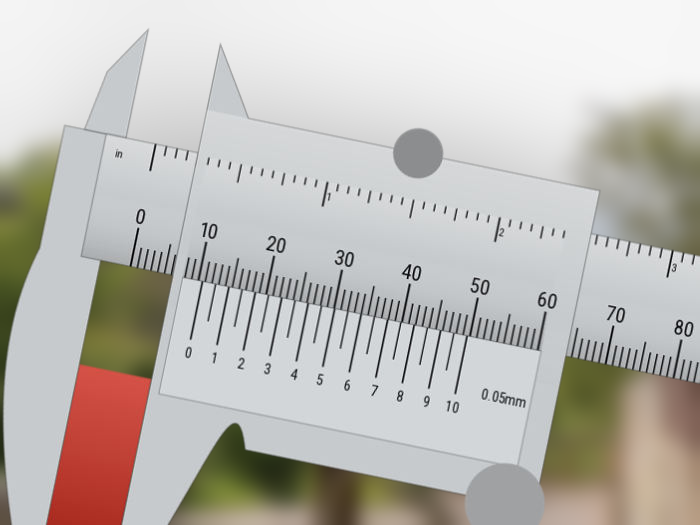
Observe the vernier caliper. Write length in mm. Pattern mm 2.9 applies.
mm 10.6
